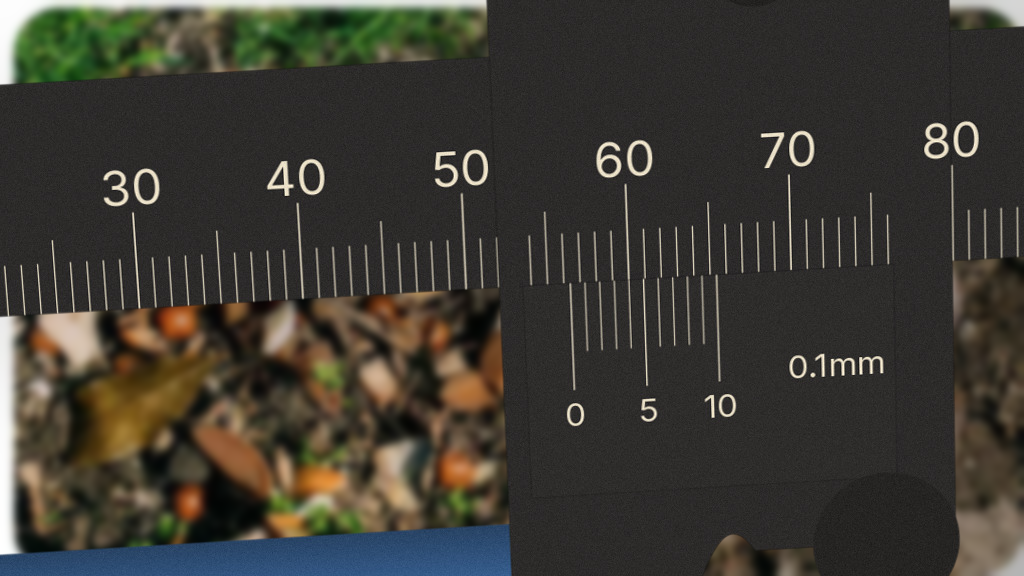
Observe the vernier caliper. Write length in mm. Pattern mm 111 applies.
mm 56.4
